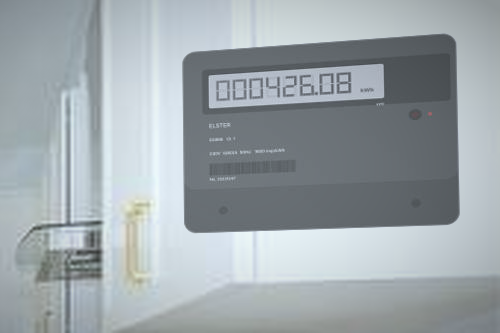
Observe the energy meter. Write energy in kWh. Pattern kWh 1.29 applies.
kWh 426.08
